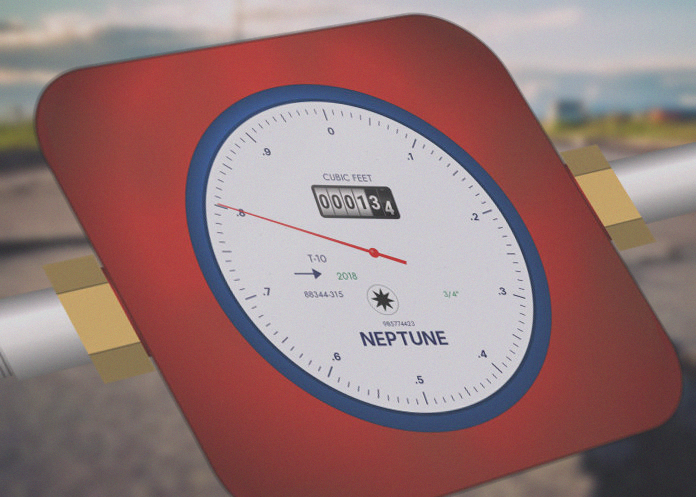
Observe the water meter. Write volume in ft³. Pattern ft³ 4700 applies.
ft³ 133.80
